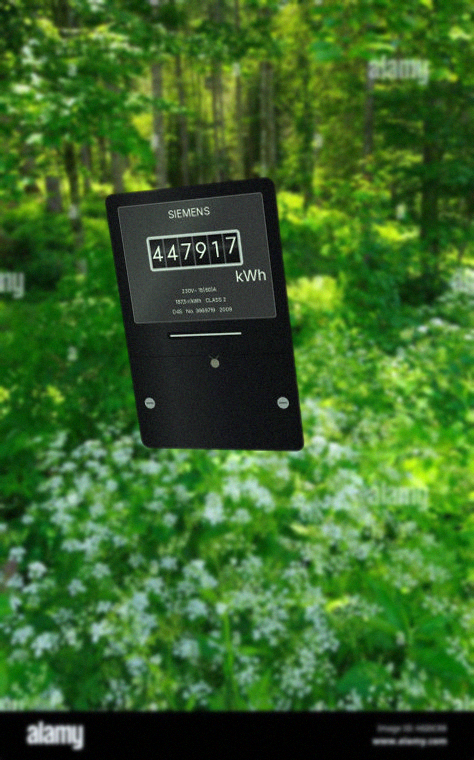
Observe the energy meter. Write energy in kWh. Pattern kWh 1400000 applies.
kWh 447917
